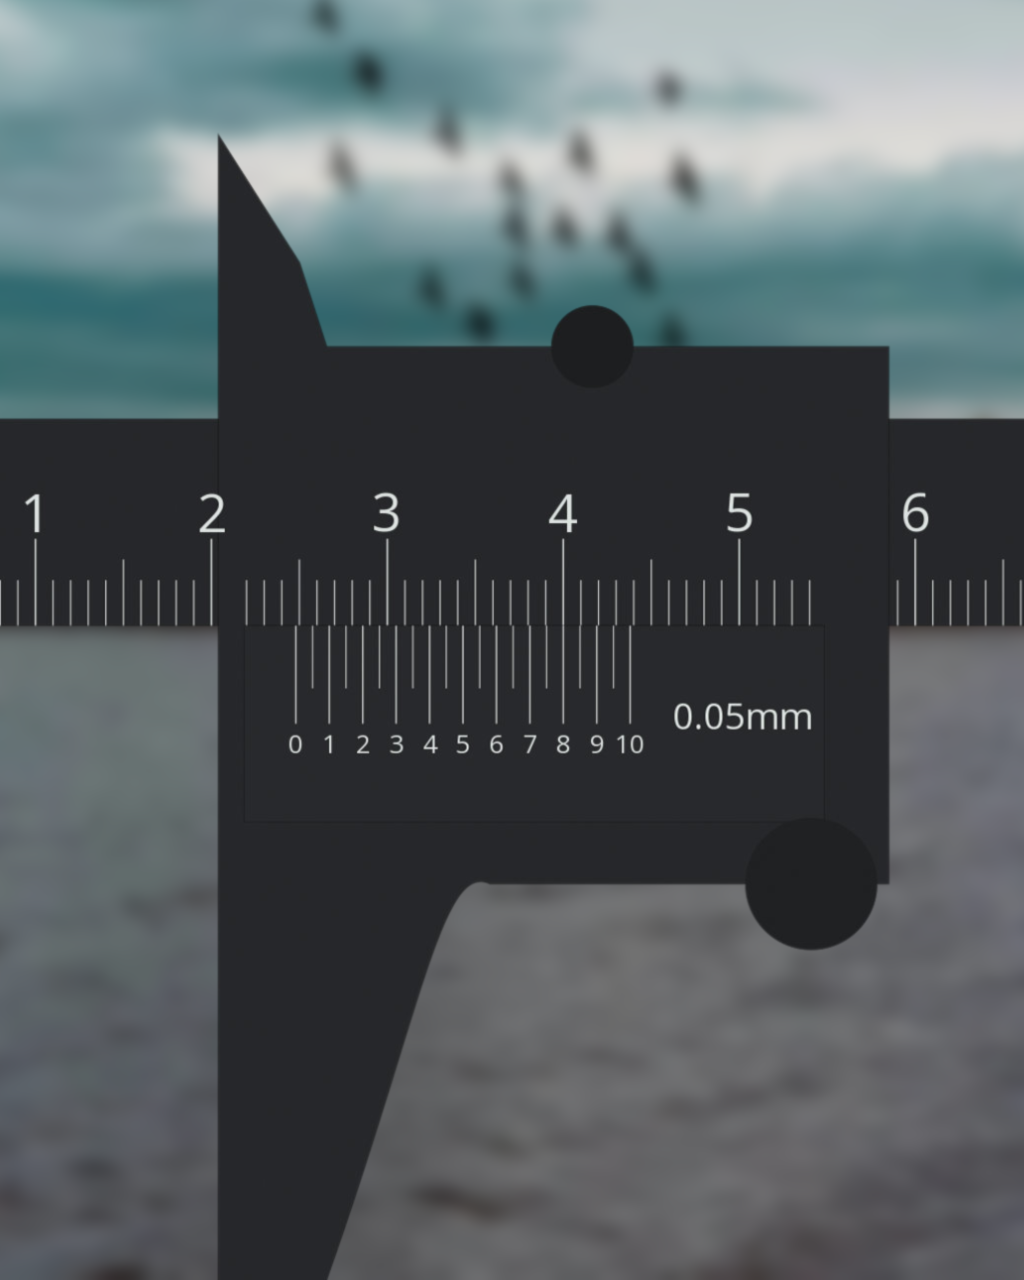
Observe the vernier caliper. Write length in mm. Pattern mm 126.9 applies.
mm 24.8
